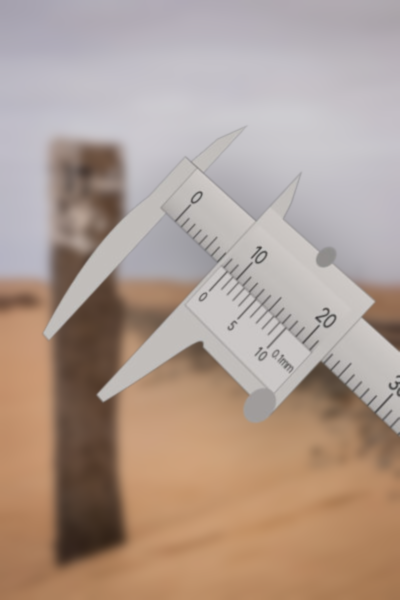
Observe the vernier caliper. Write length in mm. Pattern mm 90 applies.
mm 8.6
